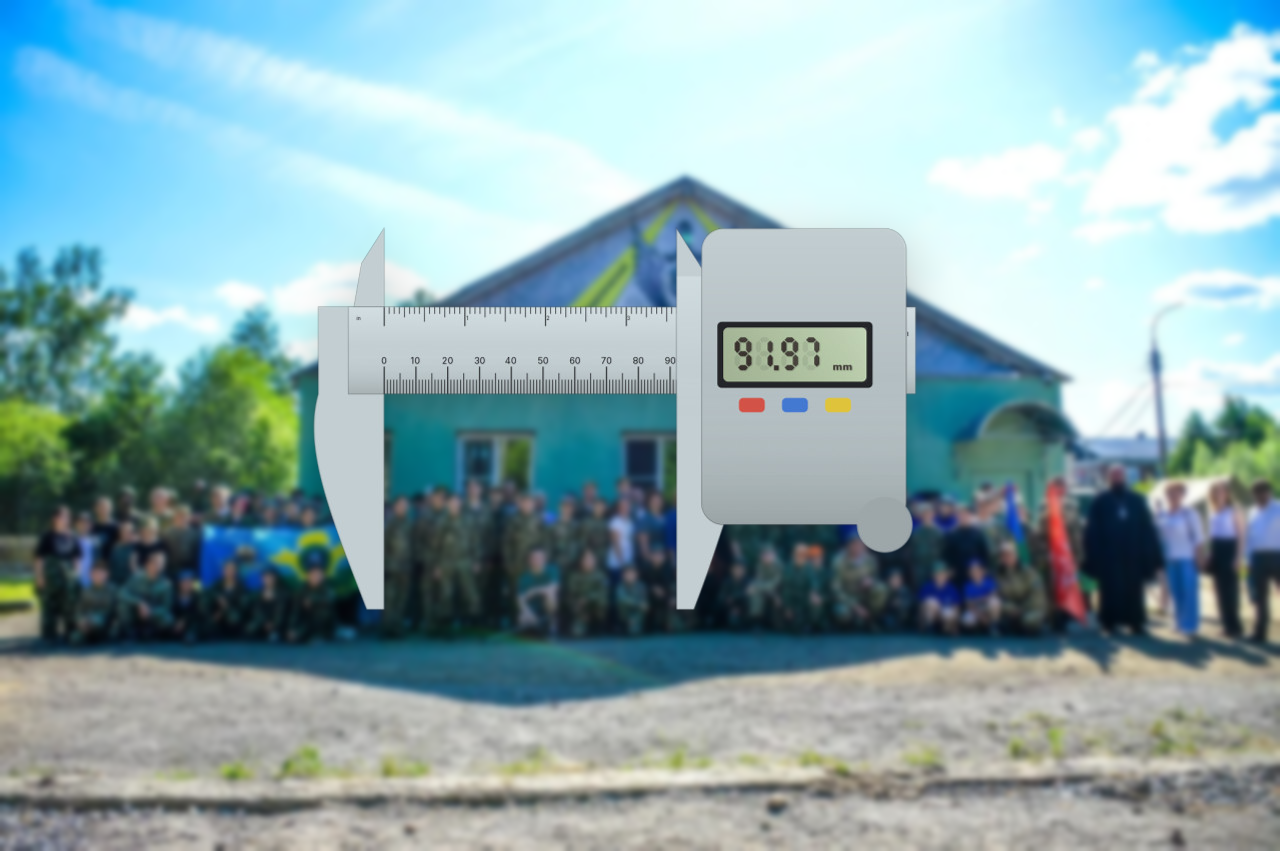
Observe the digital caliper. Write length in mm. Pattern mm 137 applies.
mm 91.97
